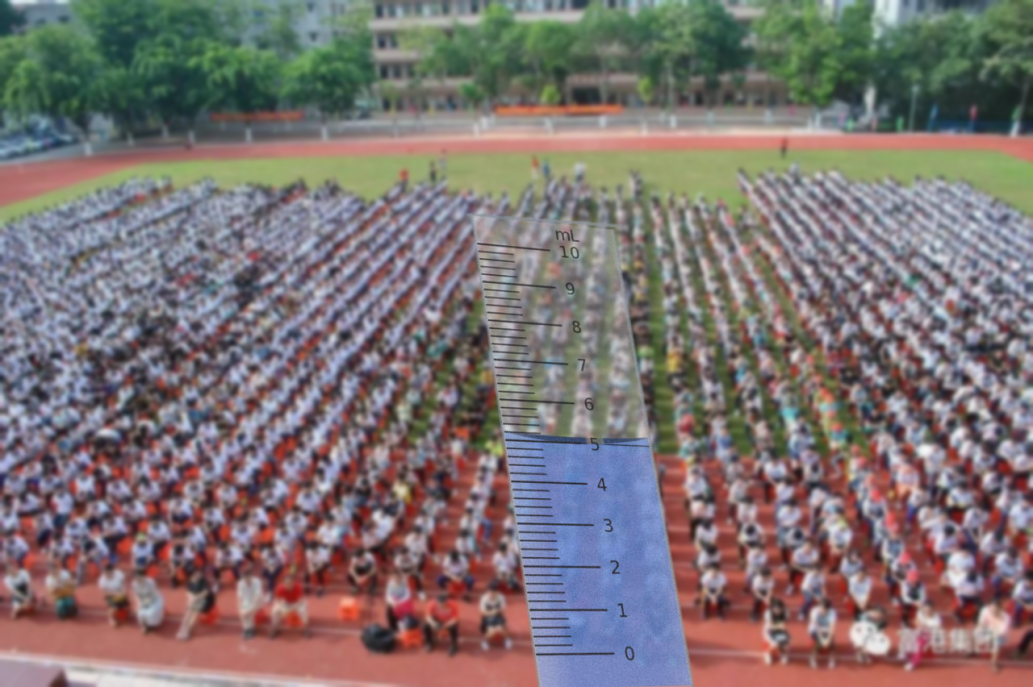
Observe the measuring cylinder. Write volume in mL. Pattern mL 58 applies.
mL 5
